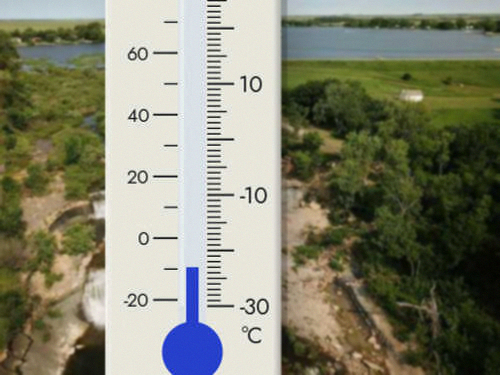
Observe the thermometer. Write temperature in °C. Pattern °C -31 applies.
°C -23
